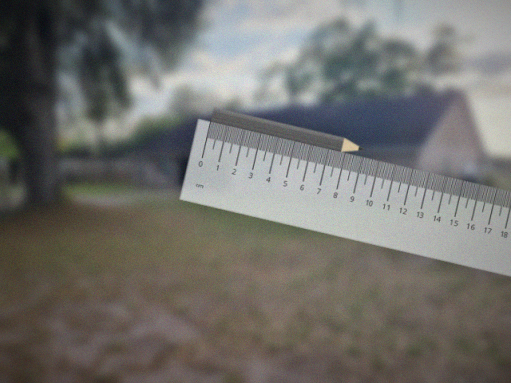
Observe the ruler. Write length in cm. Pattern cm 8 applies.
cm 9
